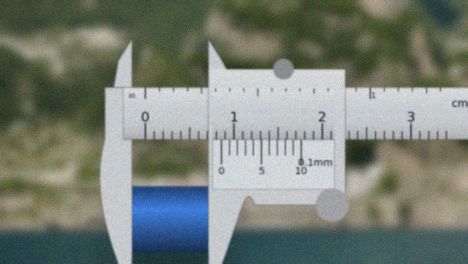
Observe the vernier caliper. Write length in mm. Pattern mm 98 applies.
mm 8.6
